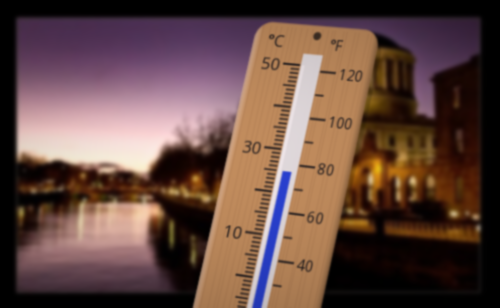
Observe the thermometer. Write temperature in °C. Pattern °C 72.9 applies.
°C 25
